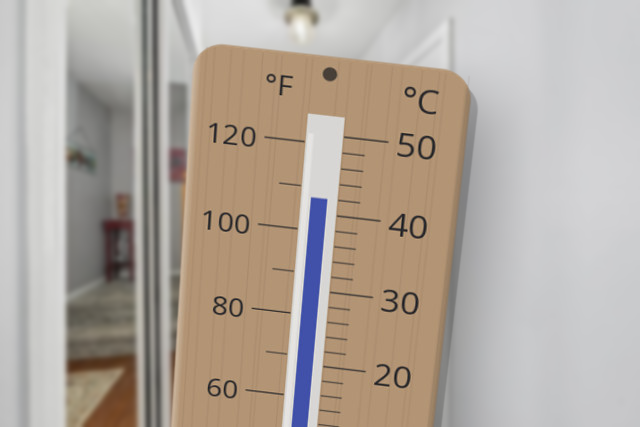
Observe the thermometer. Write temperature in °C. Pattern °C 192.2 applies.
°C 42
